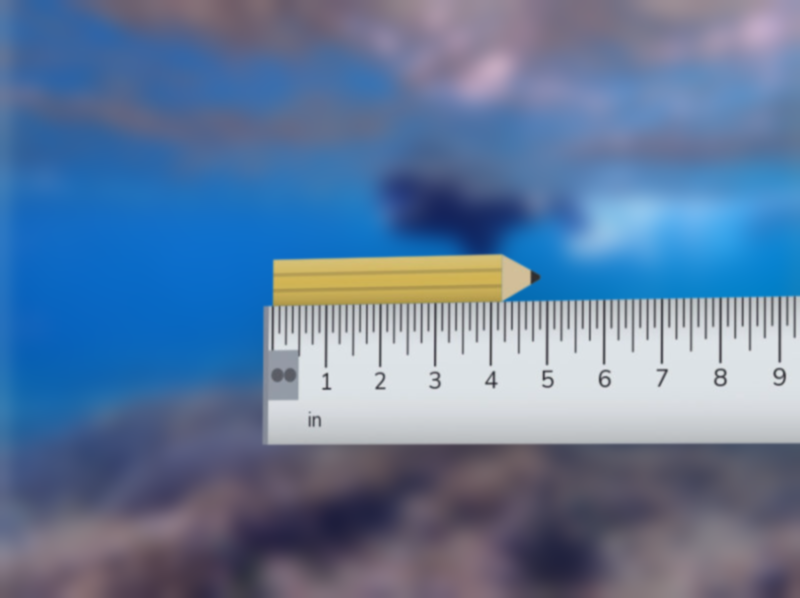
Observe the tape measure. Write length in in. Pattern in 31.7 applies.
in 4.875
